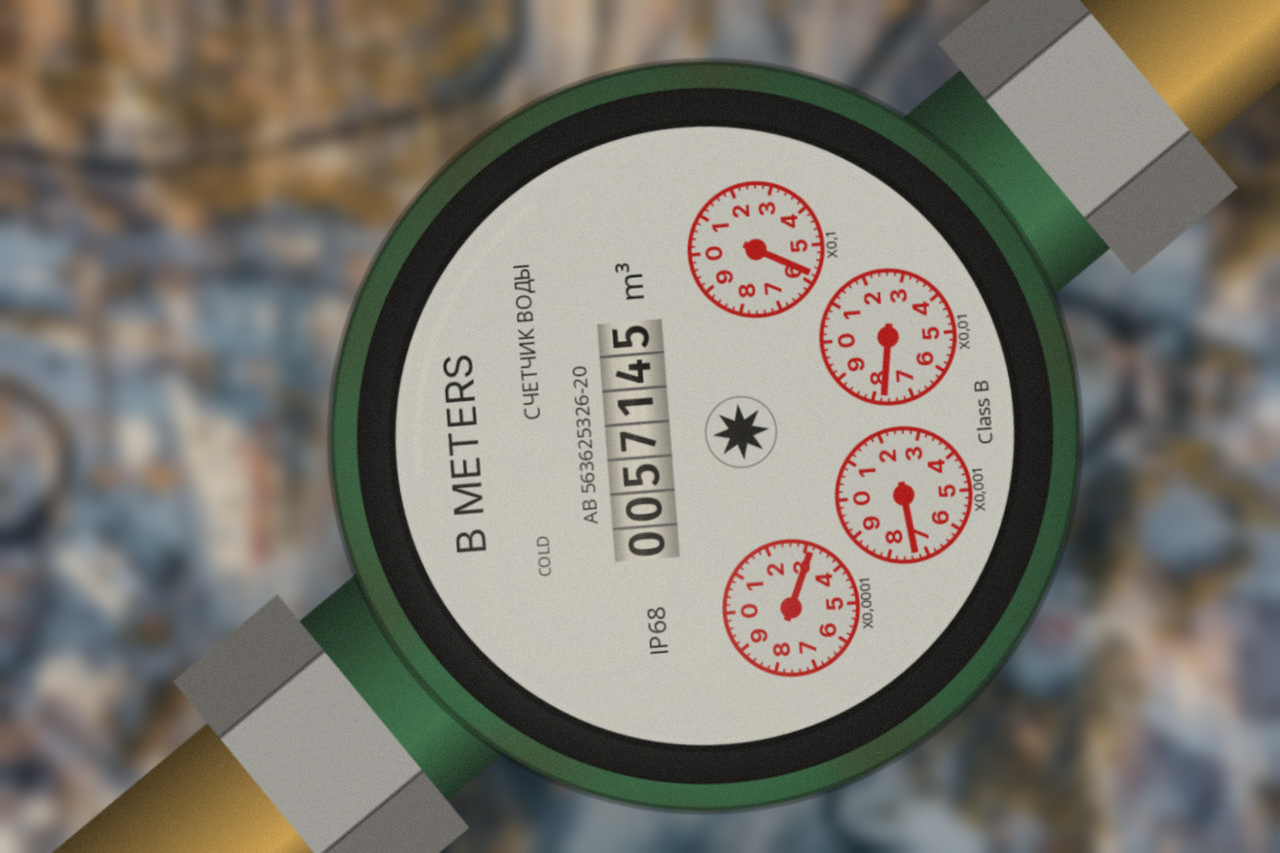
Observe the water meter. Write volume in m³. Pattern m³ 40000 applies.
m³ 57145.5773
